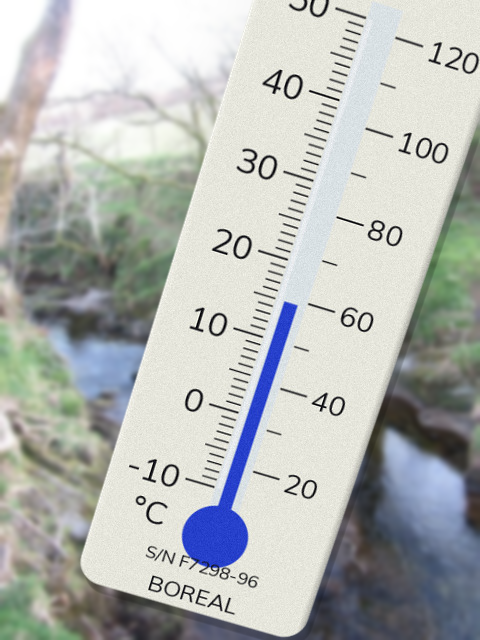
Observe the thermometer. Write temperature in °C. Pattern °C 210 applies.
°C 15
